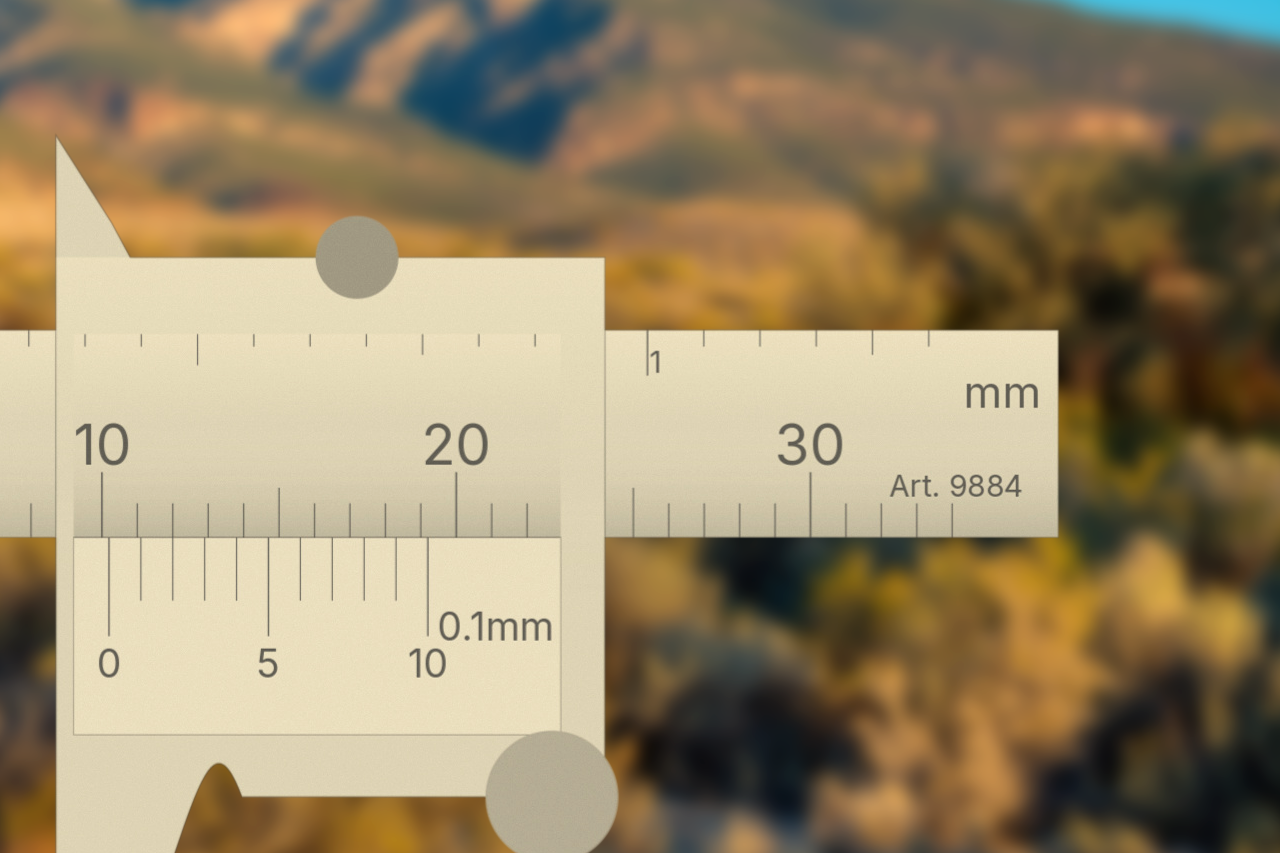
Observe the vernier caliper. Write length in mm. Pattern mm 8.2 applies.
mm 10.2
